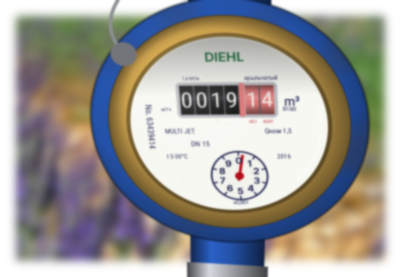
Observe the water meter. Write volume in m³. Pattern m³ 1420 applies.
m³ 19.140
